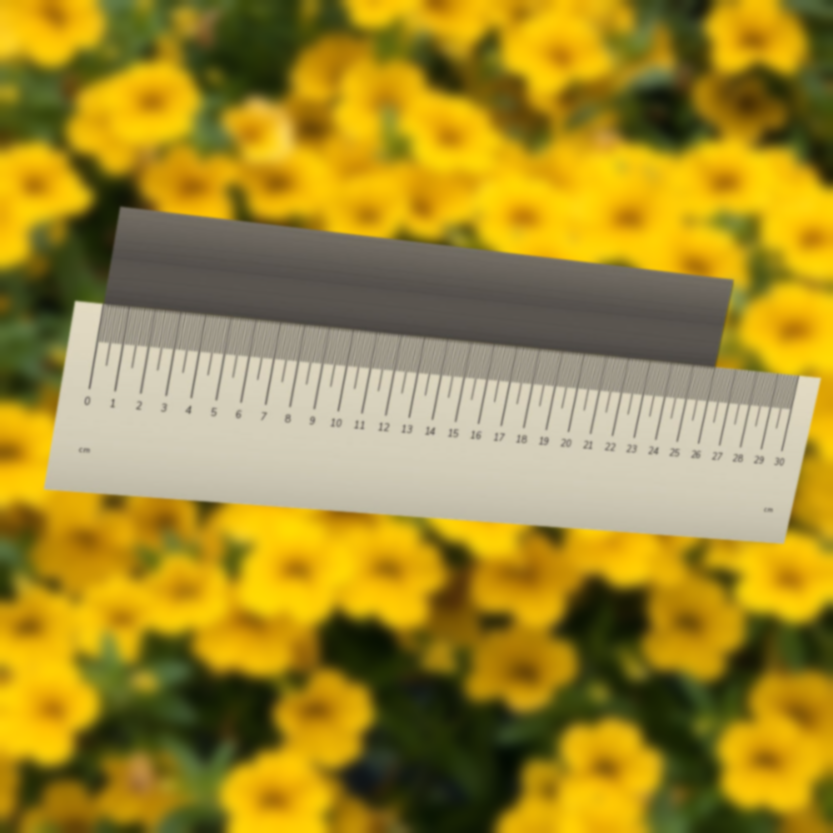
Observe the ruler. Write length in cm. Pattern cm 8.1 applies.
cm 26
